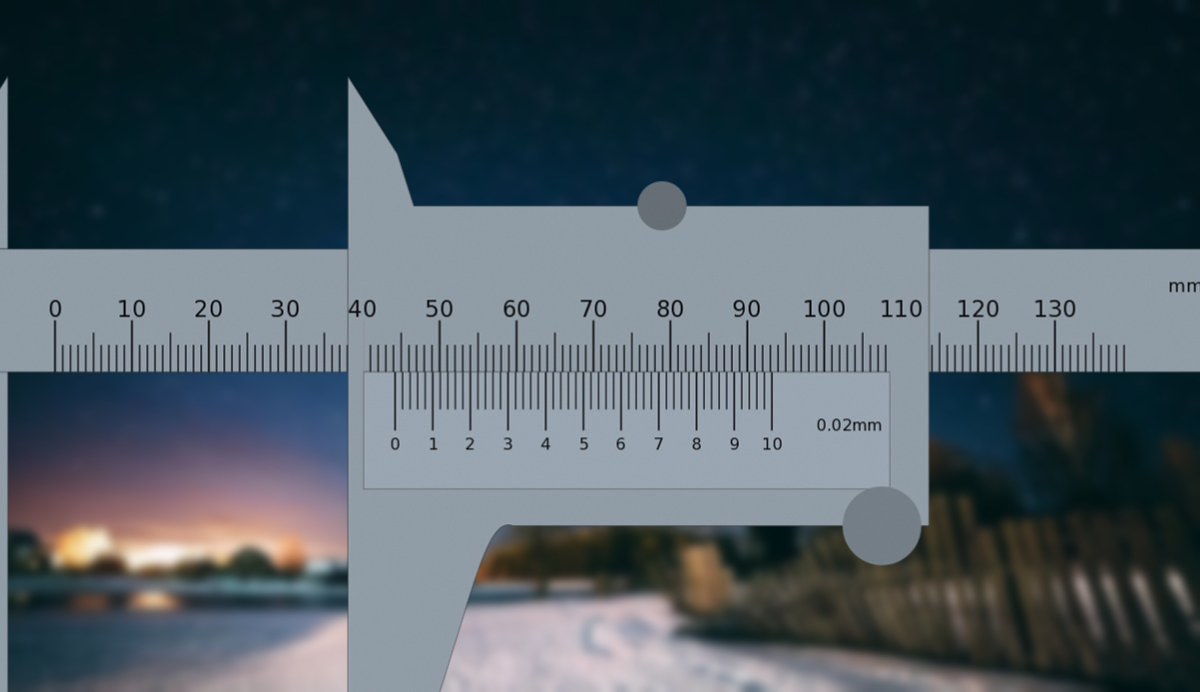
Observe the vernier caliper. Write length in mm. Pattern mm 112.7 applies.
mm 44.2
